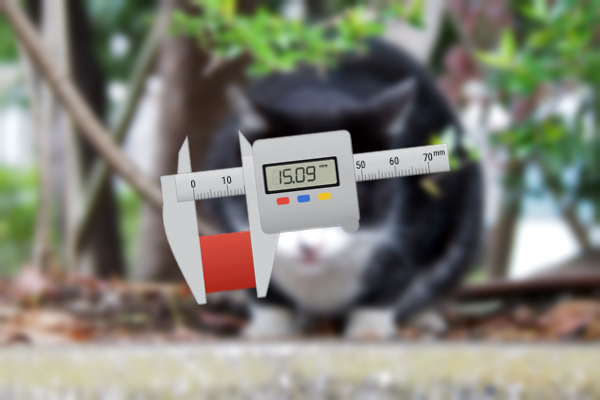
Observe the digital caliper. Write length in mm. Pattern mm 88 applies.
mm 15.09
